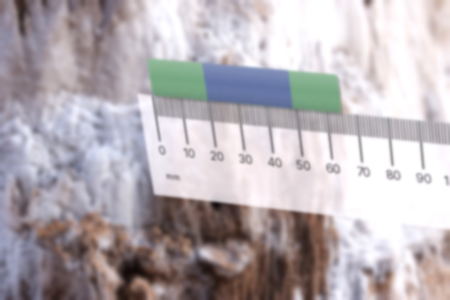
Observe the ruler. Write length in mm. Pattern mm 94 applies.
mm 65
